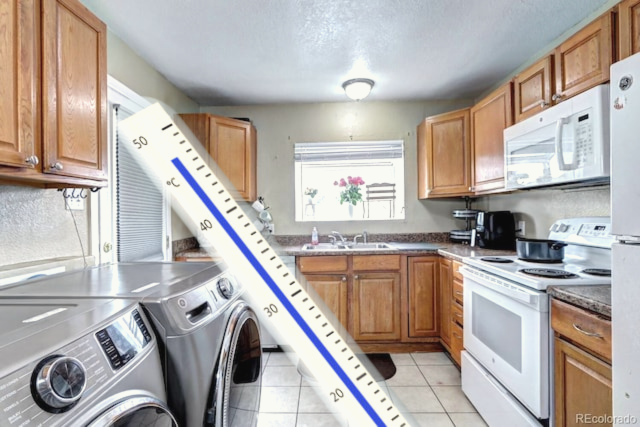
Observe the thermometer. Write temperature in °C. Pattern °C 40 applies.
°C 47
